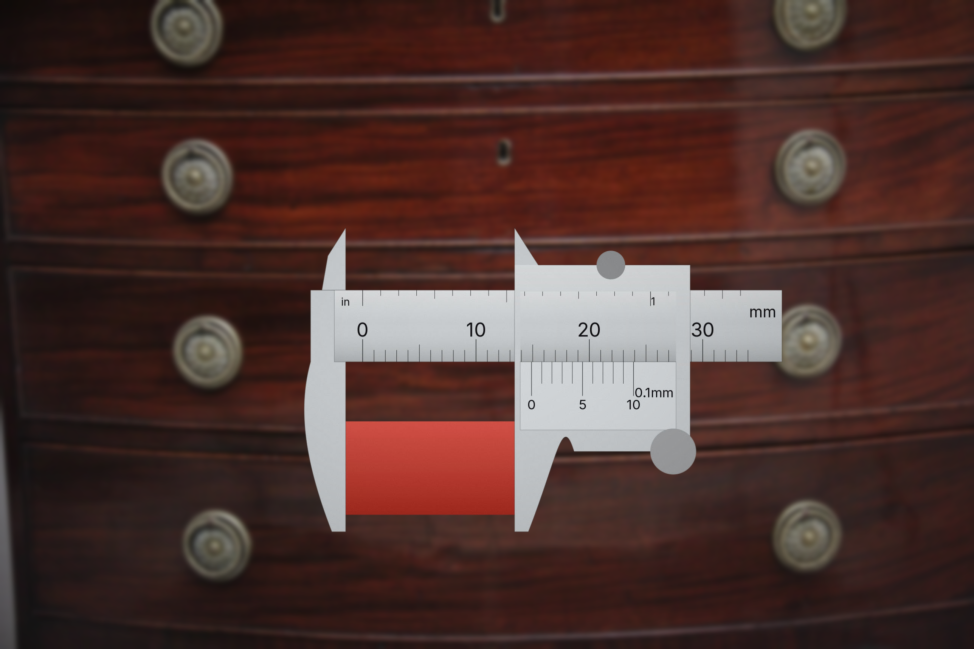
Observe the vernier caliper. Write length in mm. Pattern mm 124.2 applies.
mm 14.9
